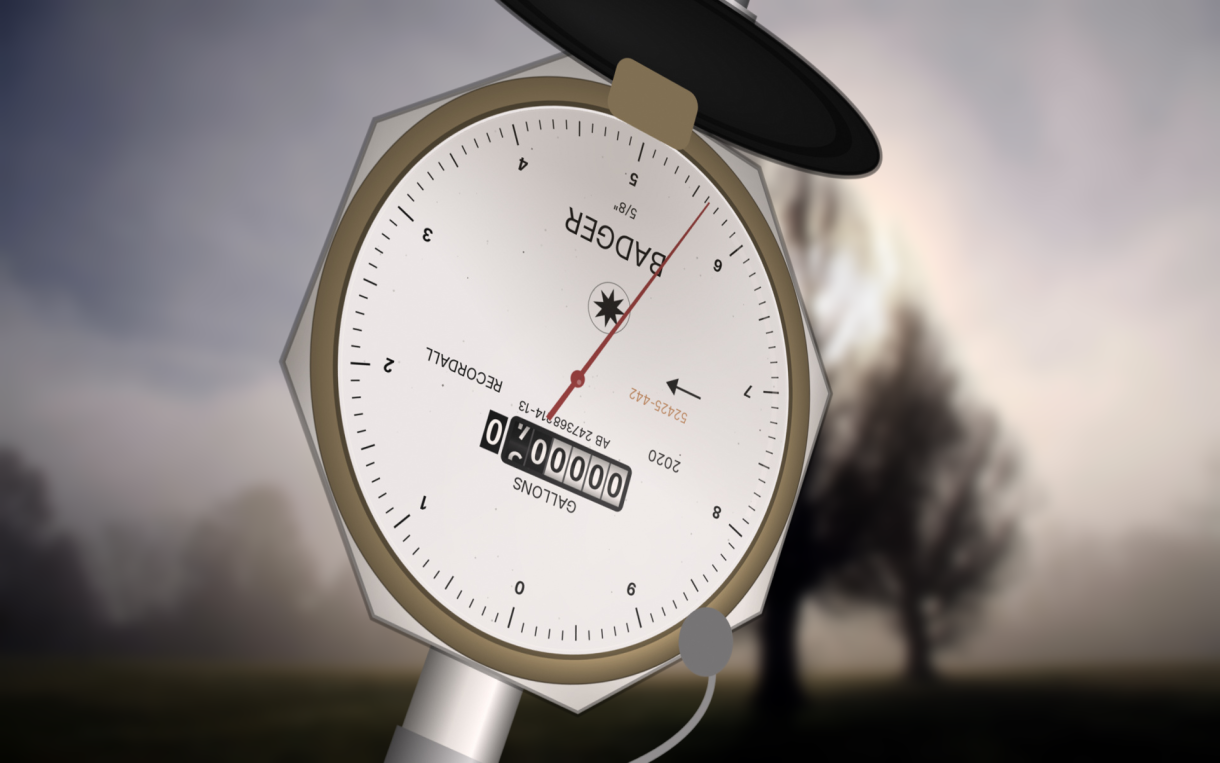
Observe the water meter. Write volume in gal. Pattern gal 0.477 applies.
gal 35.6
